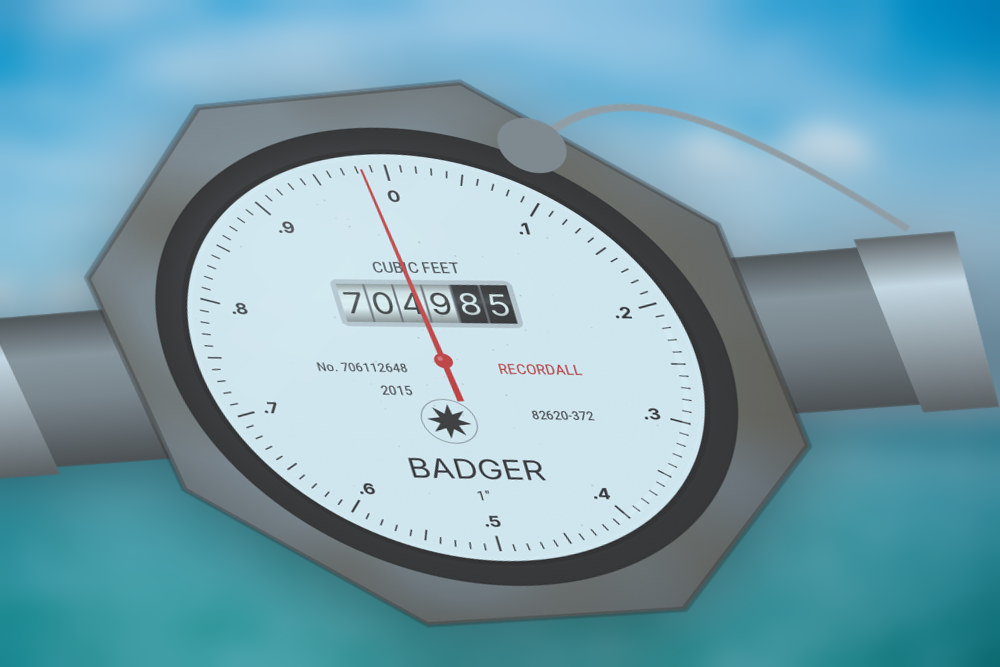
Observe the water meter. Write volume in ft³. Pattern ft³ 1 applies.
ft³ 704984.98
